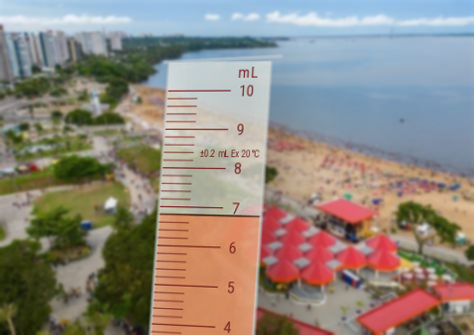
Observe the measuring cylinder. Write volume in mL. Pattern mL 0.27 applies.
mL 6.8
